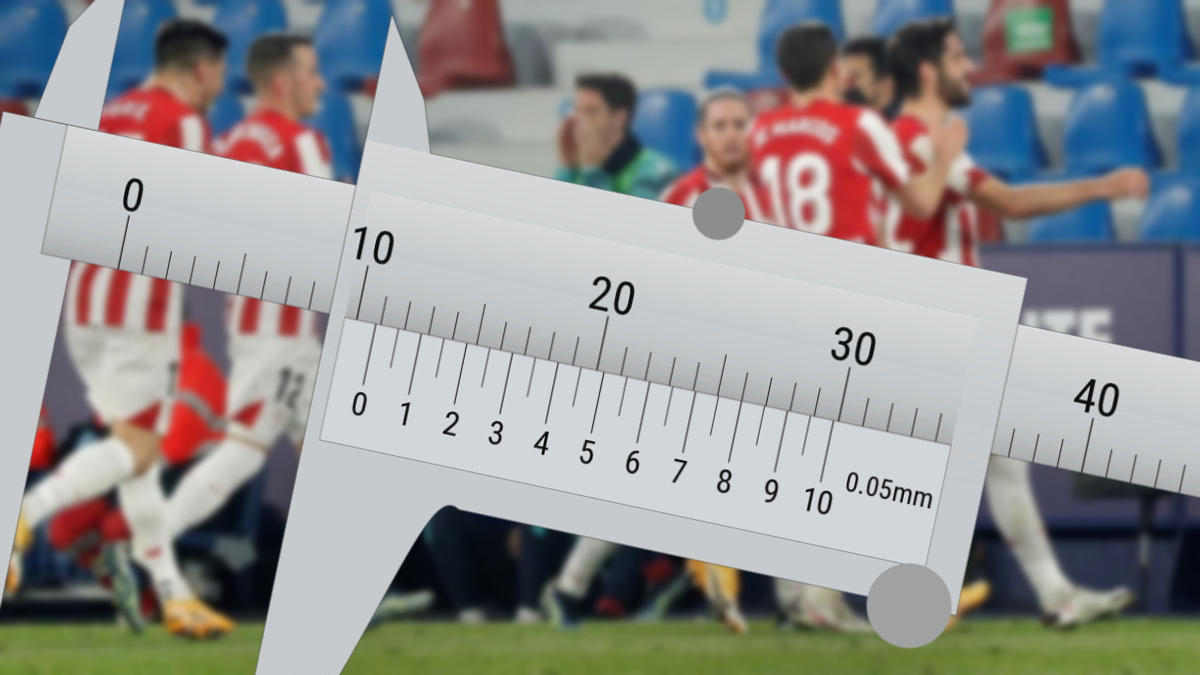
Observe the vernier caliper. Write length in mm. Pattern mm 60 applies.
mm 10.80
